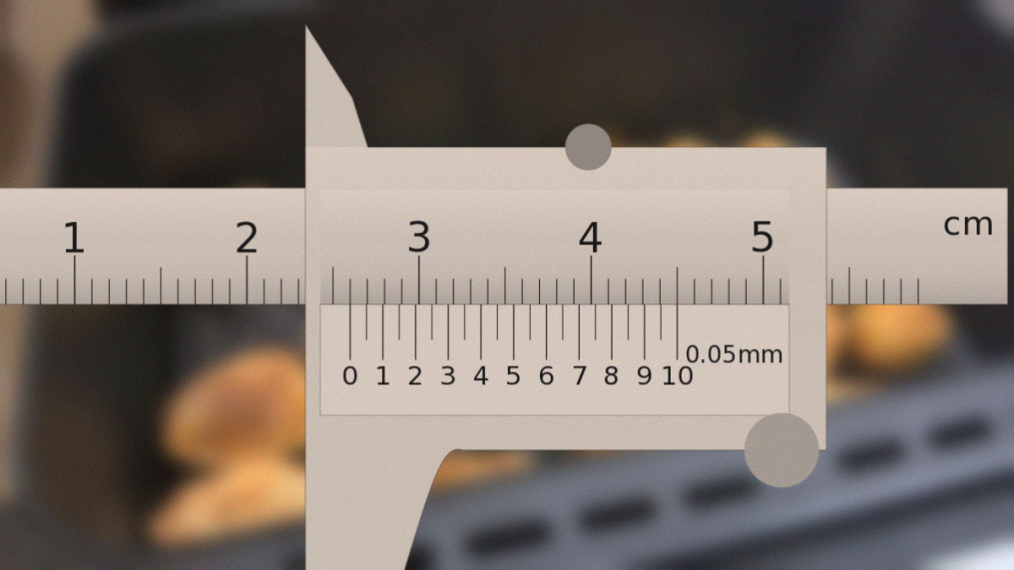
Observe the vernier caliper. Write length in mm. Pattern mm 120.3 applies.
mm 26.0
